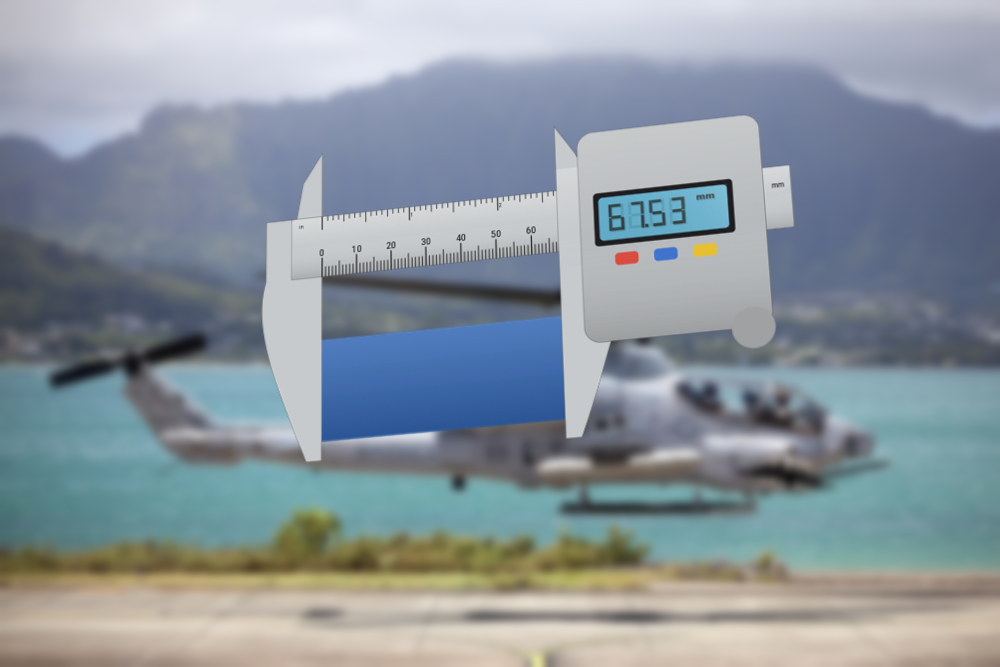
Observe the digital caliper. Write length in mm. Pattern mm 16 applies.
mm 67.53
